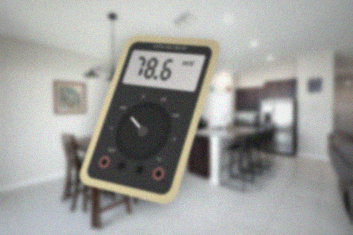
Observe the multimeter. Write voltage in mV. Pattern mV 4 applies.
mV 78.6
